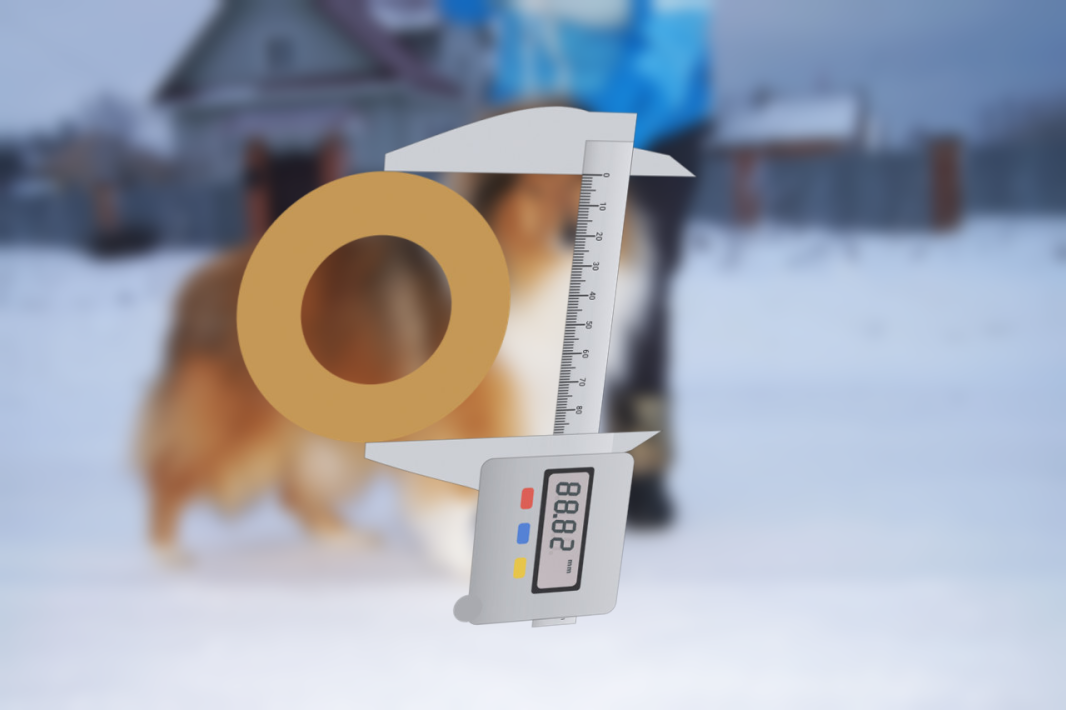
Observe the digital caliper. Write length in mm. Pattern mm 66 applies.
mm 88.82
